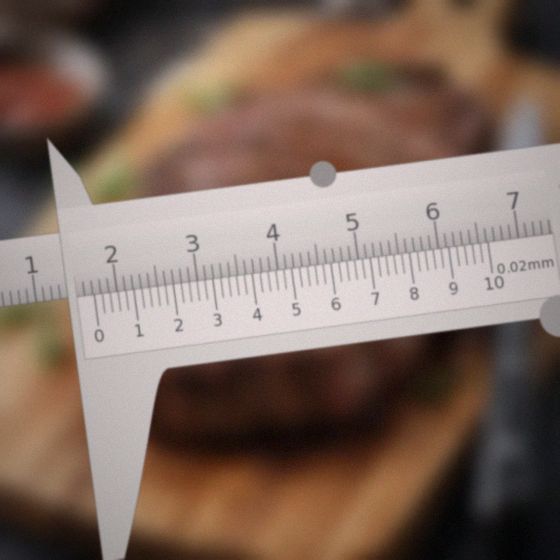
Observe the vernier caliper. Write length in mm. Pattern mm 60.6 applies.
mm 17.2
